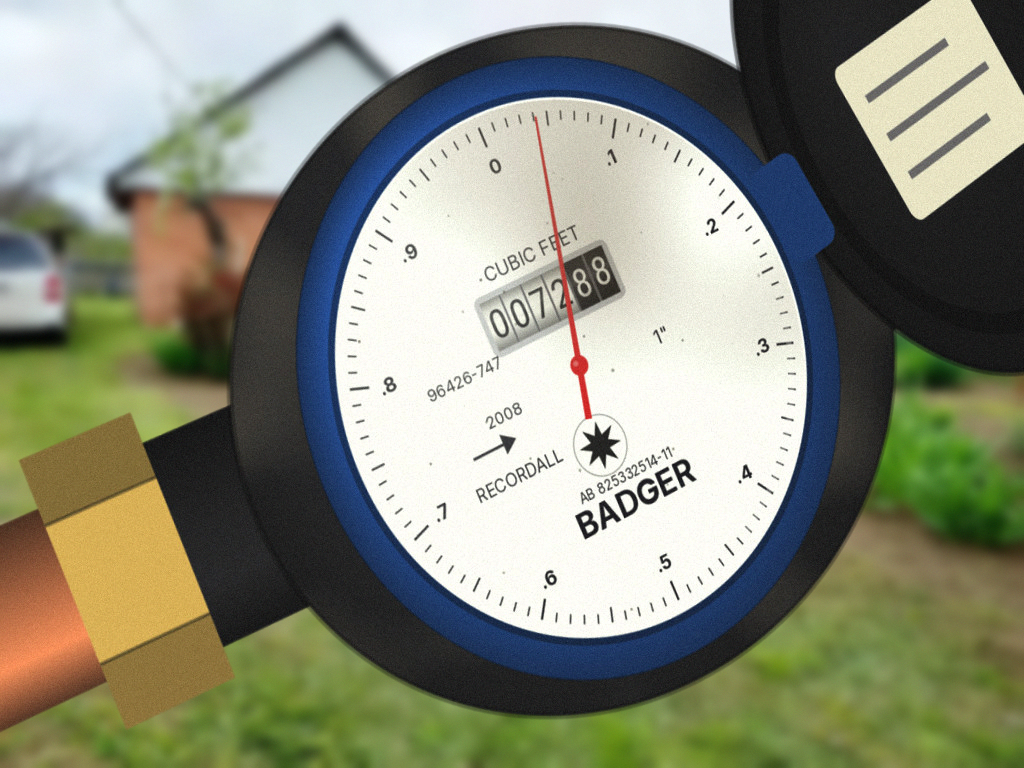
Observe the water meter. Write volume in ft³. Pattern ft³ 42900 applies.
ft³ 7288.04
